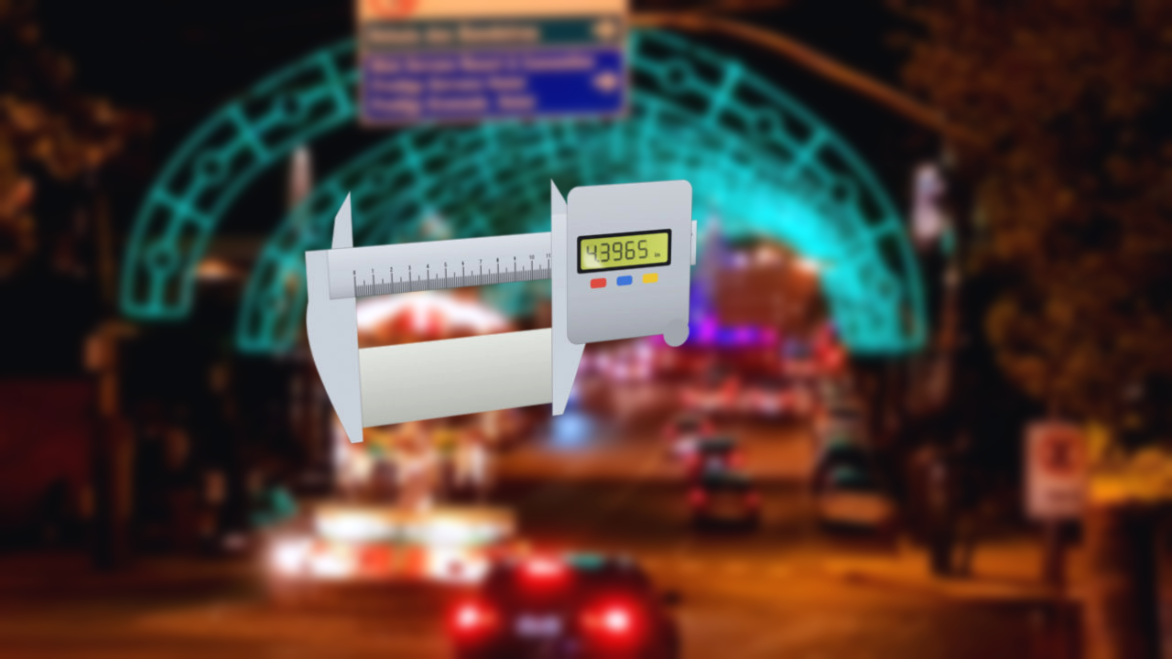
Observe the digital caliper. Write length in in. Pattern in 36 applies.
in 4.3965
